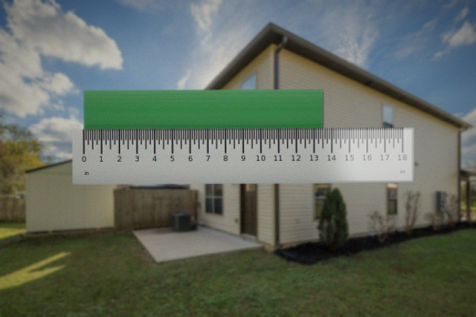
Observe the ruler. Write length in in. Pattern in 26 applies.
in 13.5
